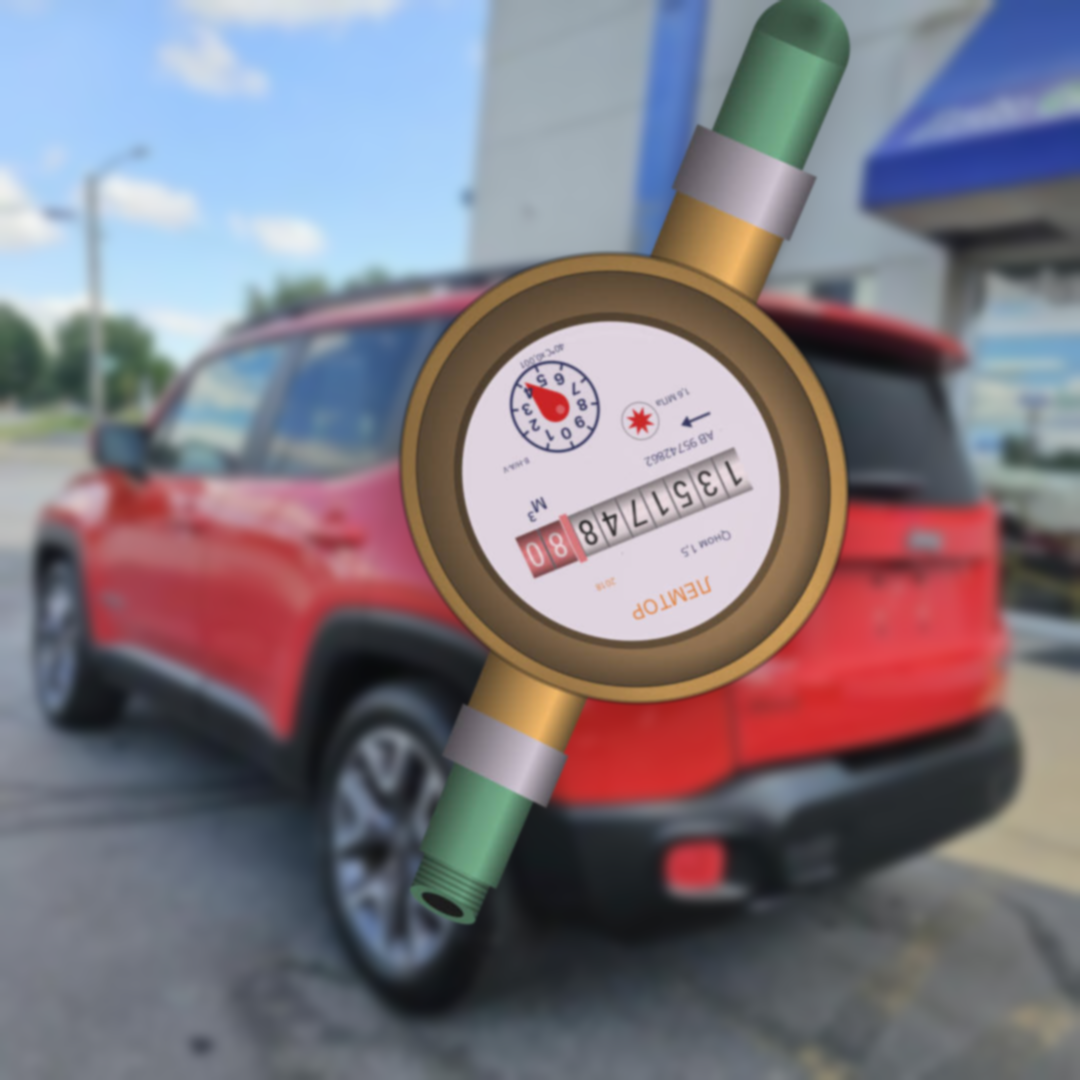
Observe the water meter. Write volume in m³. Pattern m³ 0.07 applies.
m³ 1351748.804
